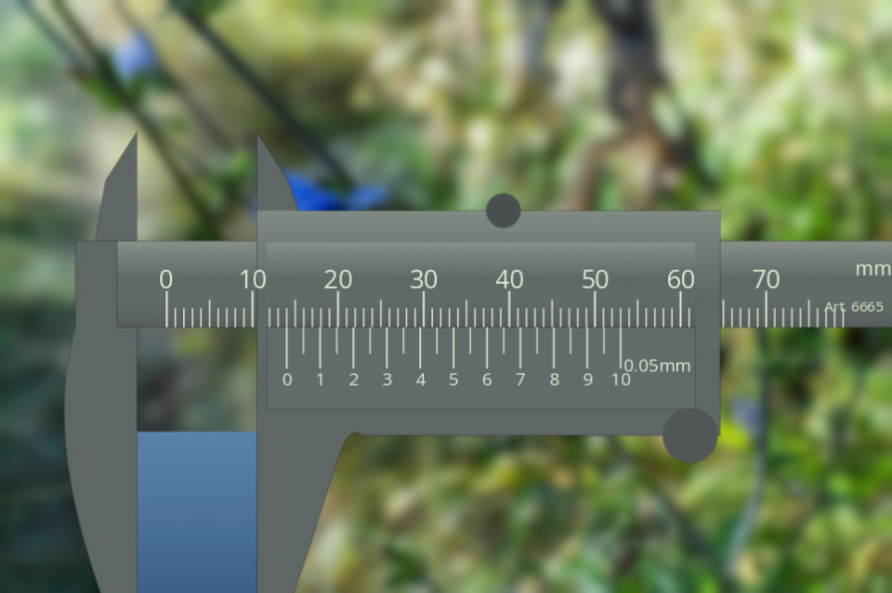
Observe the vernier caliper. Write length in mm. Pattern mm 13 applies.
mm 14.0
